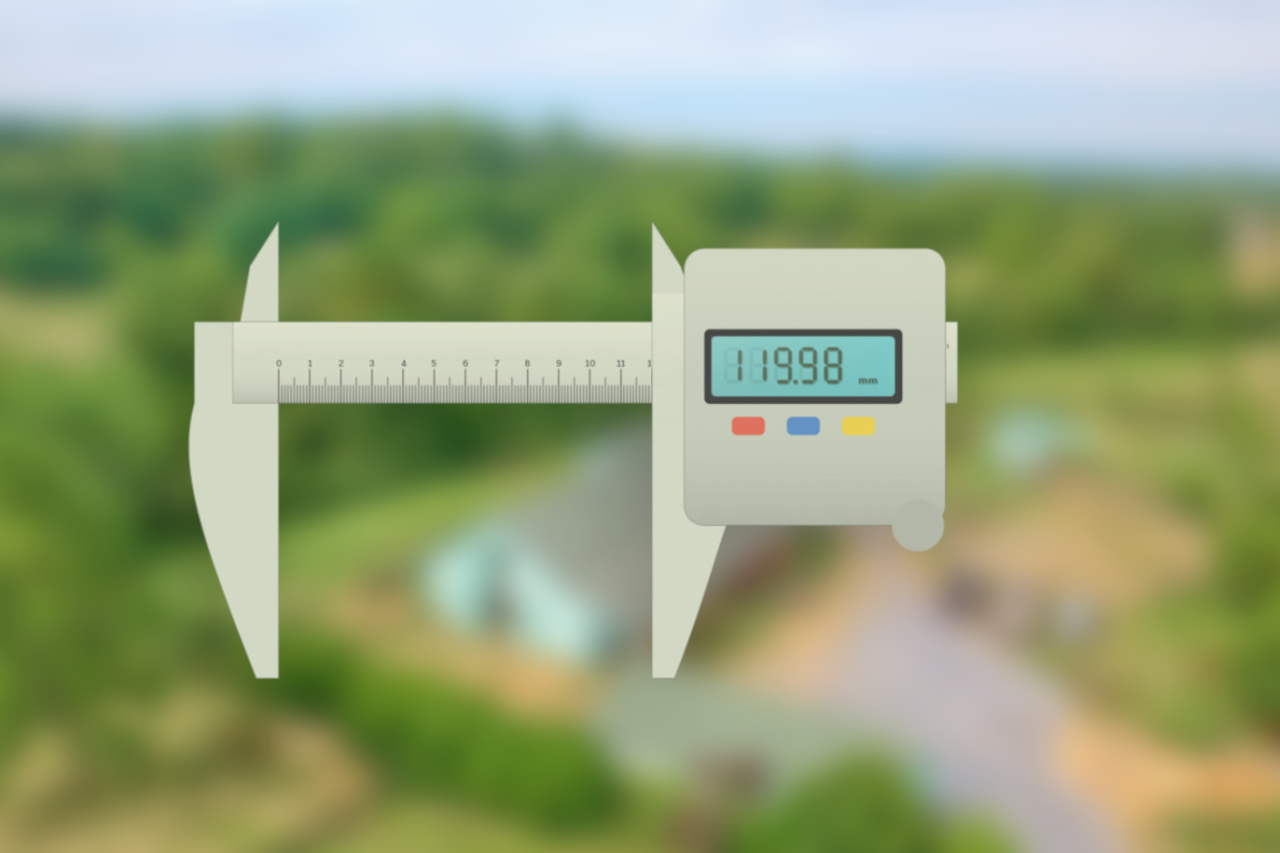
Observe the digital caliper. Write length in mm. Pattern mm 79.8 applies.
mm 119.98
